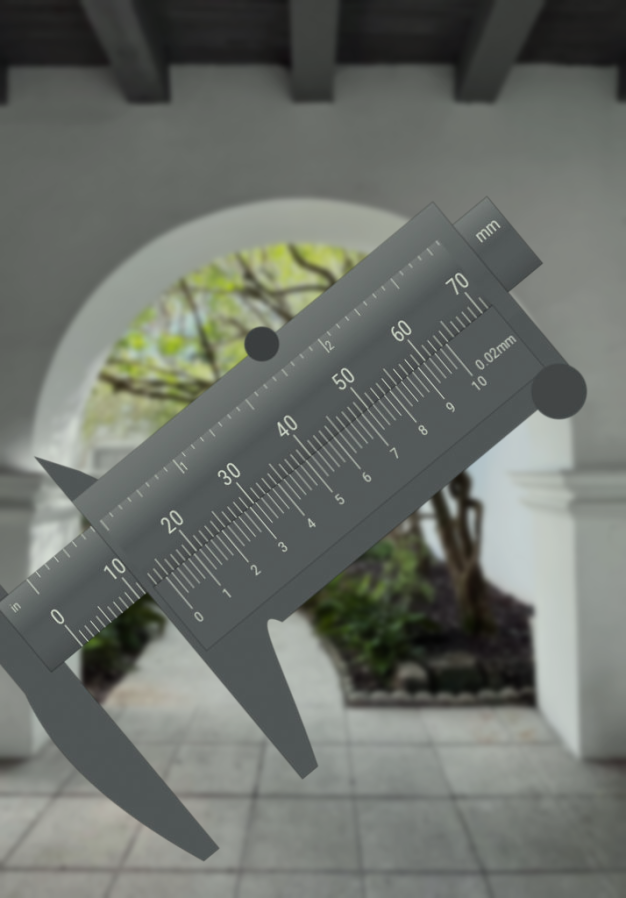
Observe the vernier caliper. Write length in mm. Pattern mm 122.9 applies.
mm 14.6
